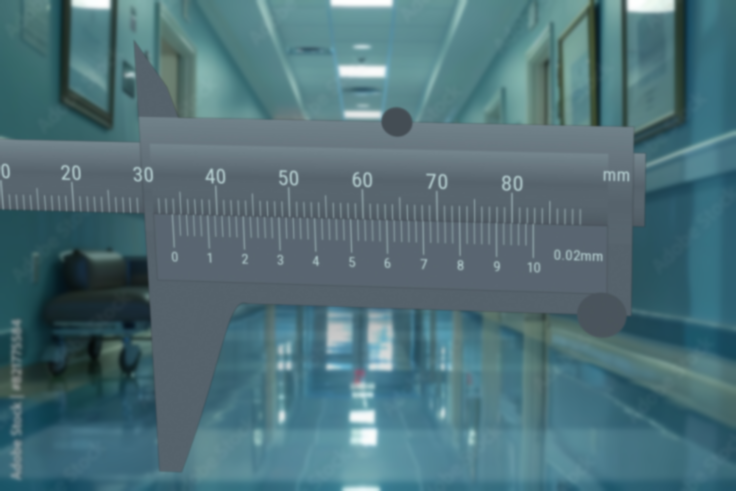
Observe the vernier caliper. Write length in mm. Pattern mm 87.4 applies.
mm 33.8
